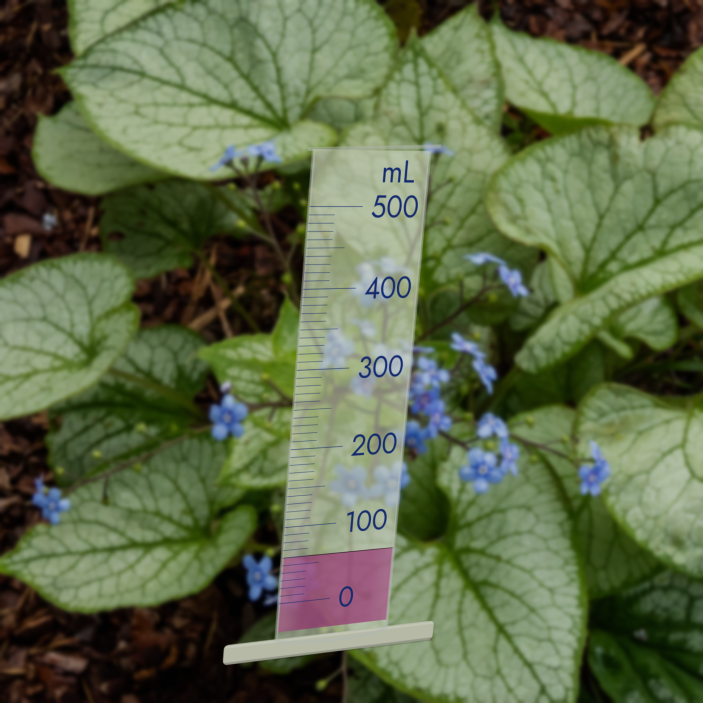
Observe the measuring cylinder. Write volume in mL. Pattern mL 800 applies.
mL 60
